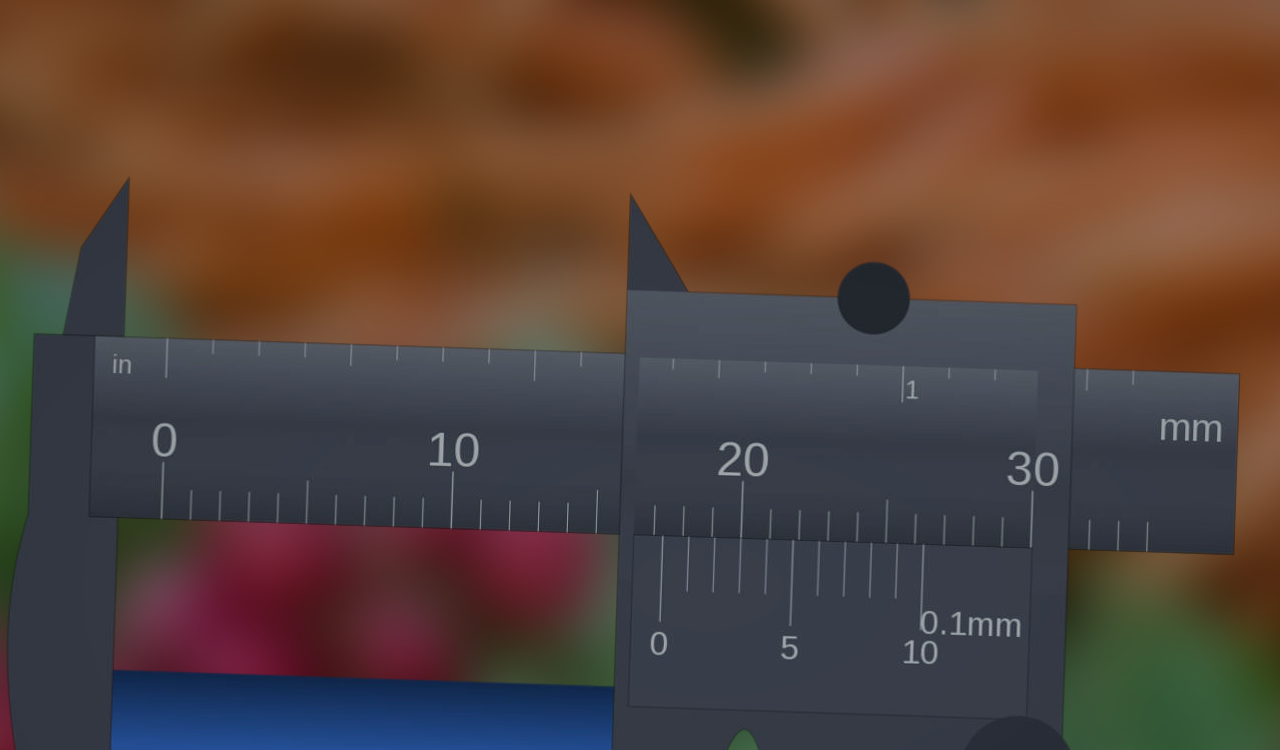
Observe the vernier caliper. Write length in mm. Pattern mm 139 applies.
mm 17.3
